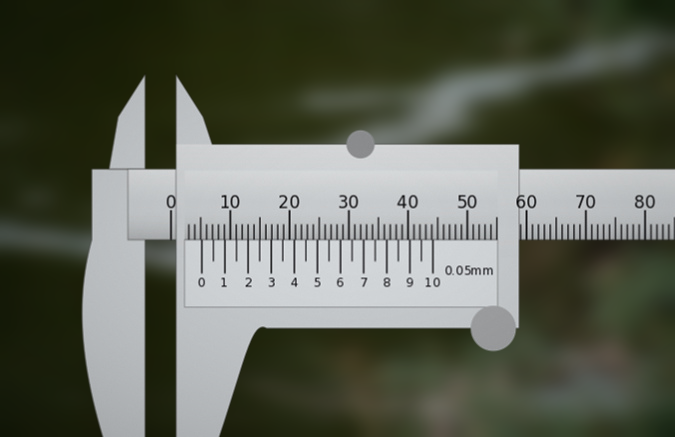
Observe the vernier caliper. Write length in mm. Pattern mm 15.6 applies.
mm 5.2
